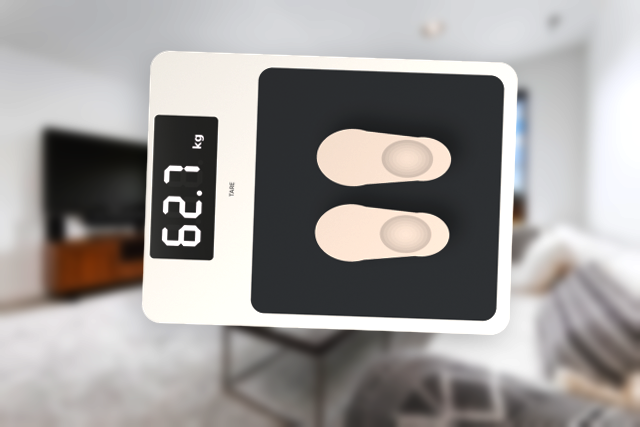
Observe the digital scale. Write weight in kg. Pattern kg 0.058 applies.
kg 62.7
